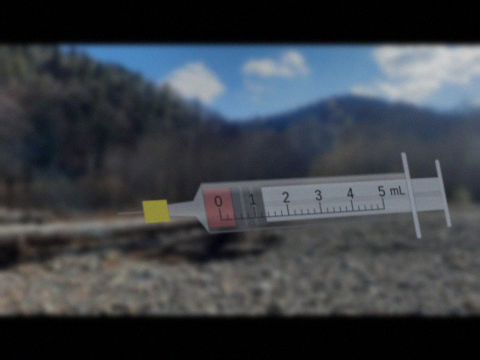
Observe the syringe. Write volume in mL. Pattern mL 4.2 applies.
mL 0.4
